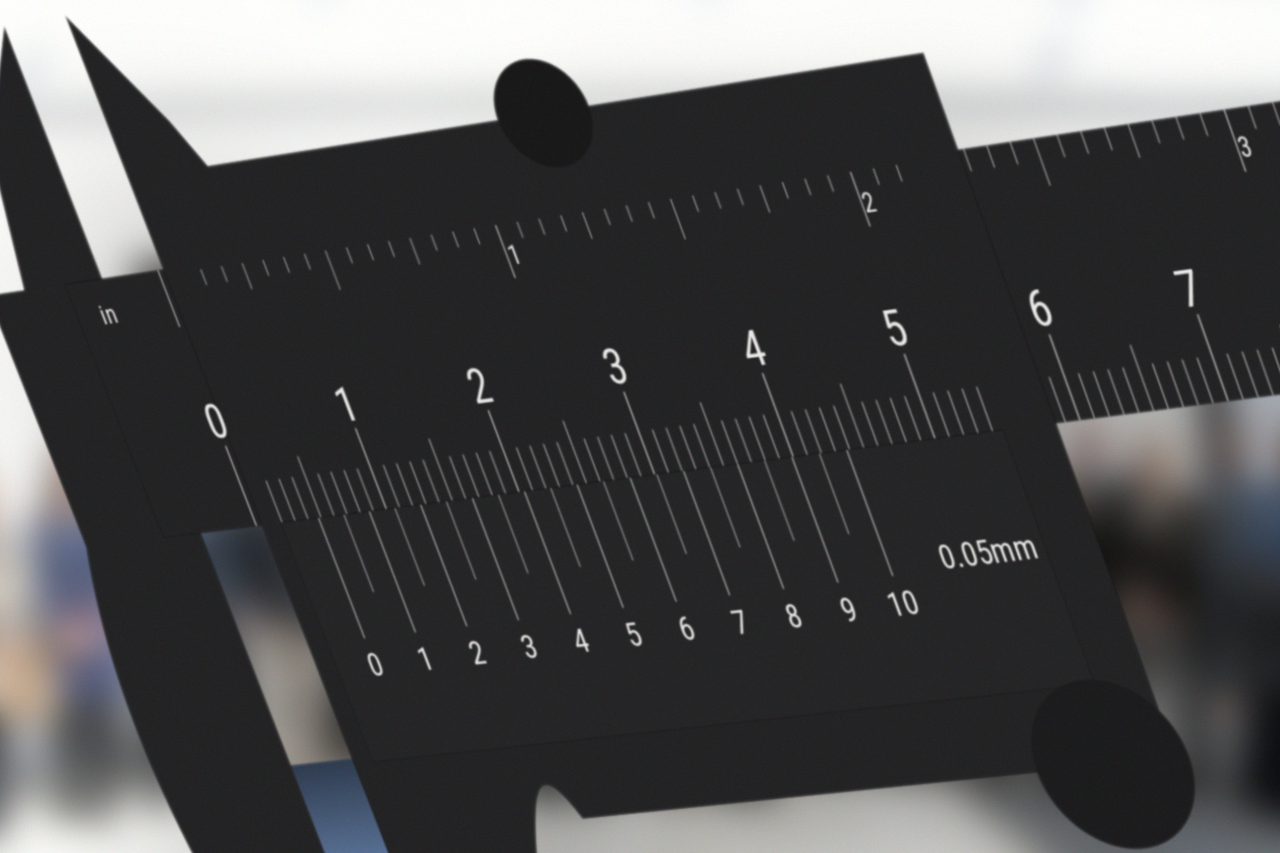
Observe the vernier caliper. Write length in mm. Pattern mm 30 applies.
mm 4.8
